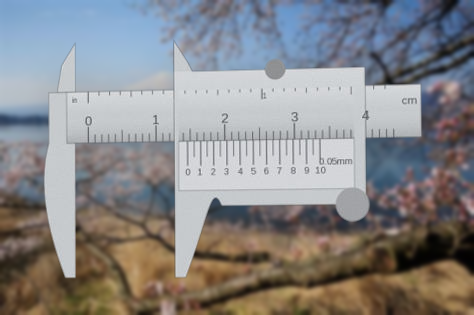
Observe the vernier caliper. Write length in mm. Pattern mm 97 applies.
mm 14.6
